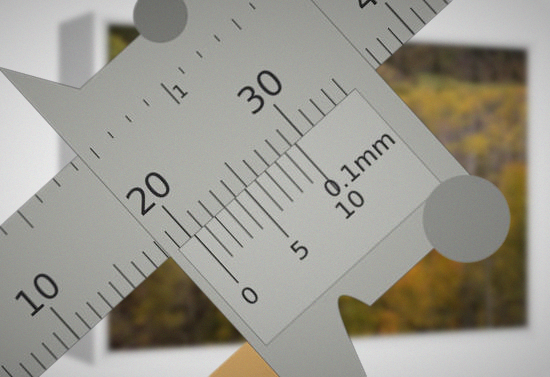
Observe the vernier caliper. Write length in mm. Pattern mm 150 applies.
mm 20.3
